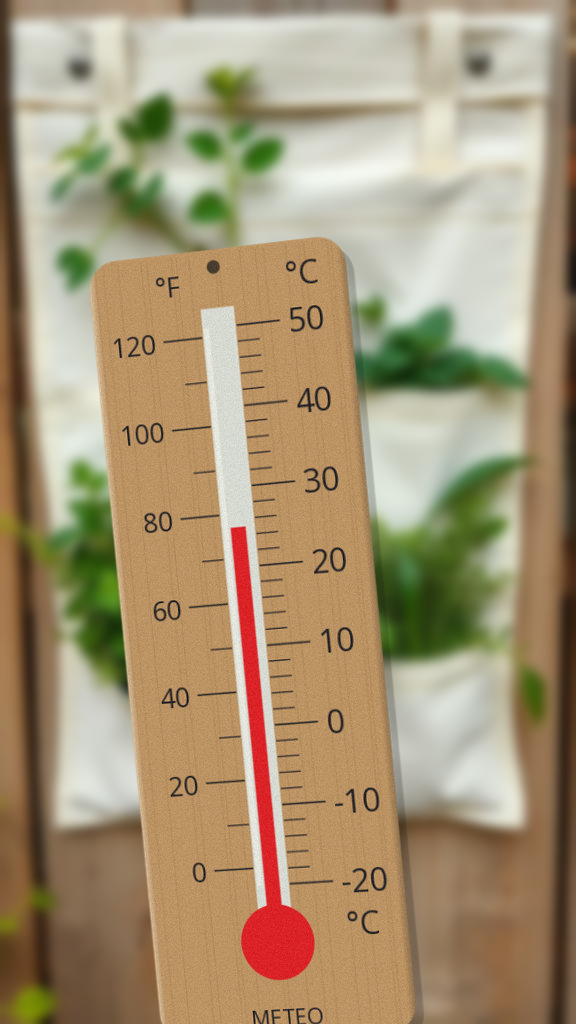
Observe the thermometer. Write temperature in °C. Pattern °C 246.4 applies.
°C 25
